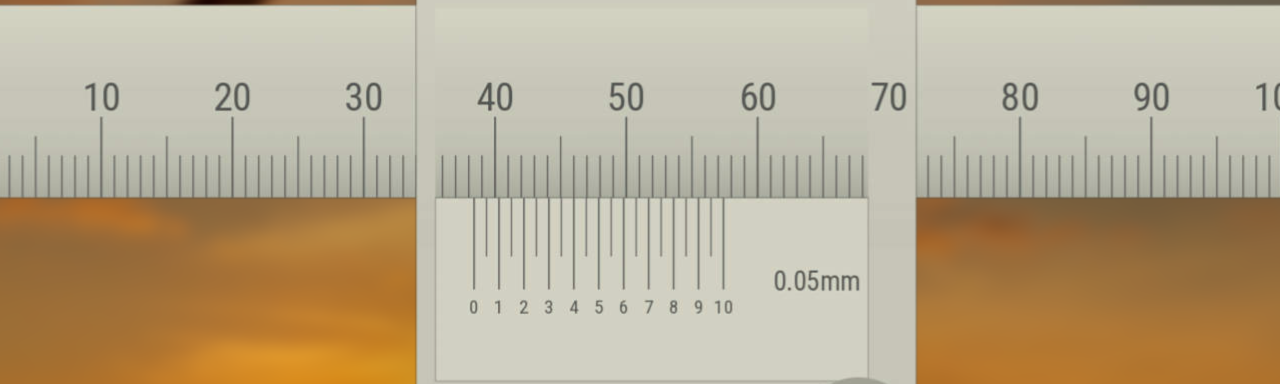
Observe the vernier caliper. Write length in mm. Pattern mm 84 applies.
mm 38.4
